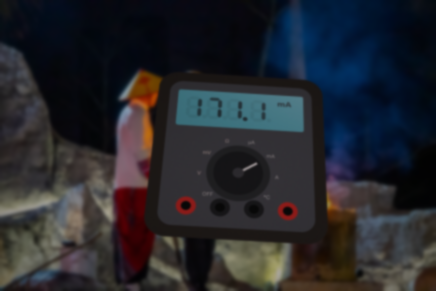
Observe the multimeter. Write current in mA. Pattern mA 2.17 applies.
mA 171.1
